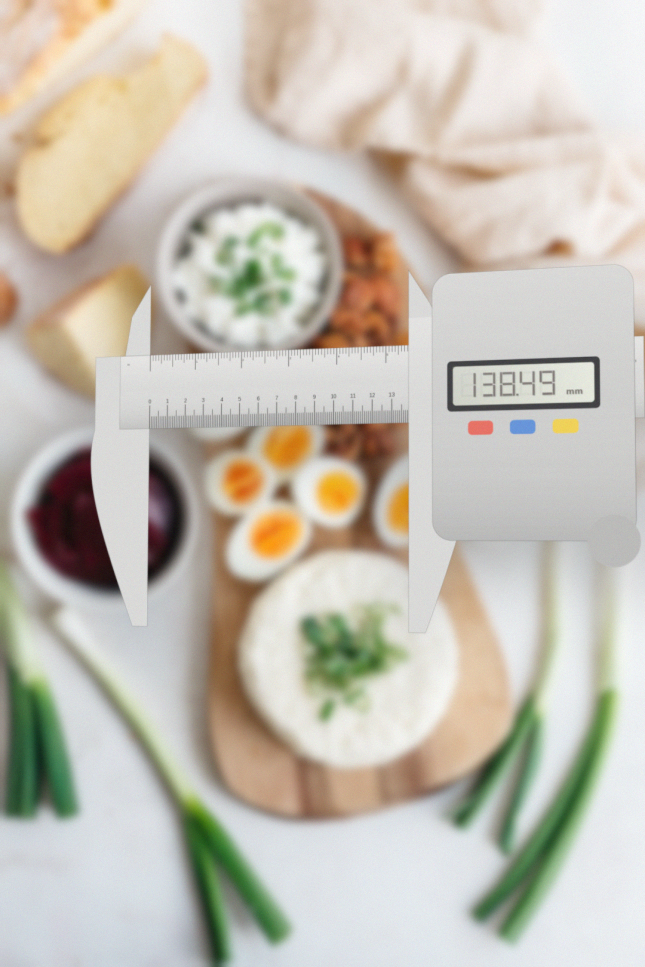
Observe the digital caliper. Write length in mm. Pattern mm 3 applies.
mm 138.49
